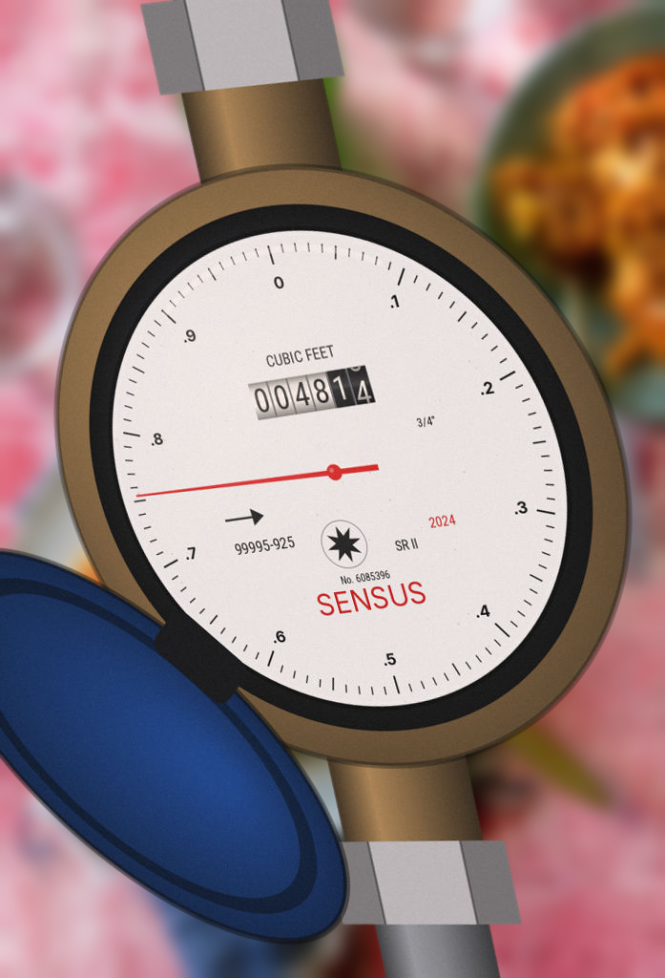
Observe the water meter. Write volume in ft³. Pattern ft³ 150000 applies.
ft³ 4813.75
